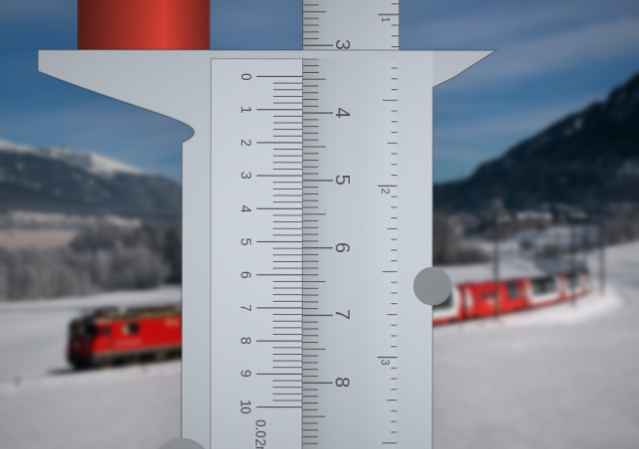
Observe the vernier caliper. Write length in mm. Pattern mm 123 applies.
mm 34.6
